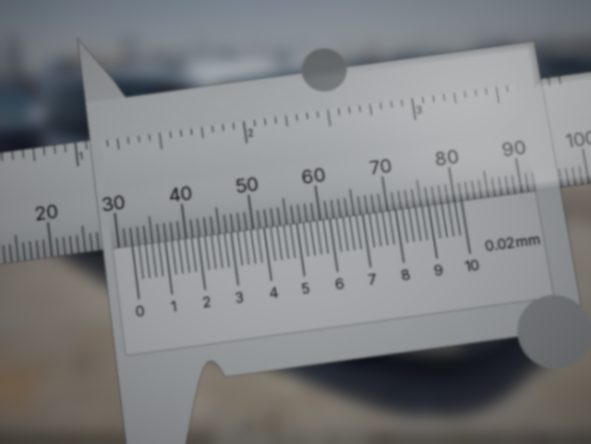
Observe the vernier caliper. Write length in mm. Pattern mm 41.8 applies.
mm 32.0
